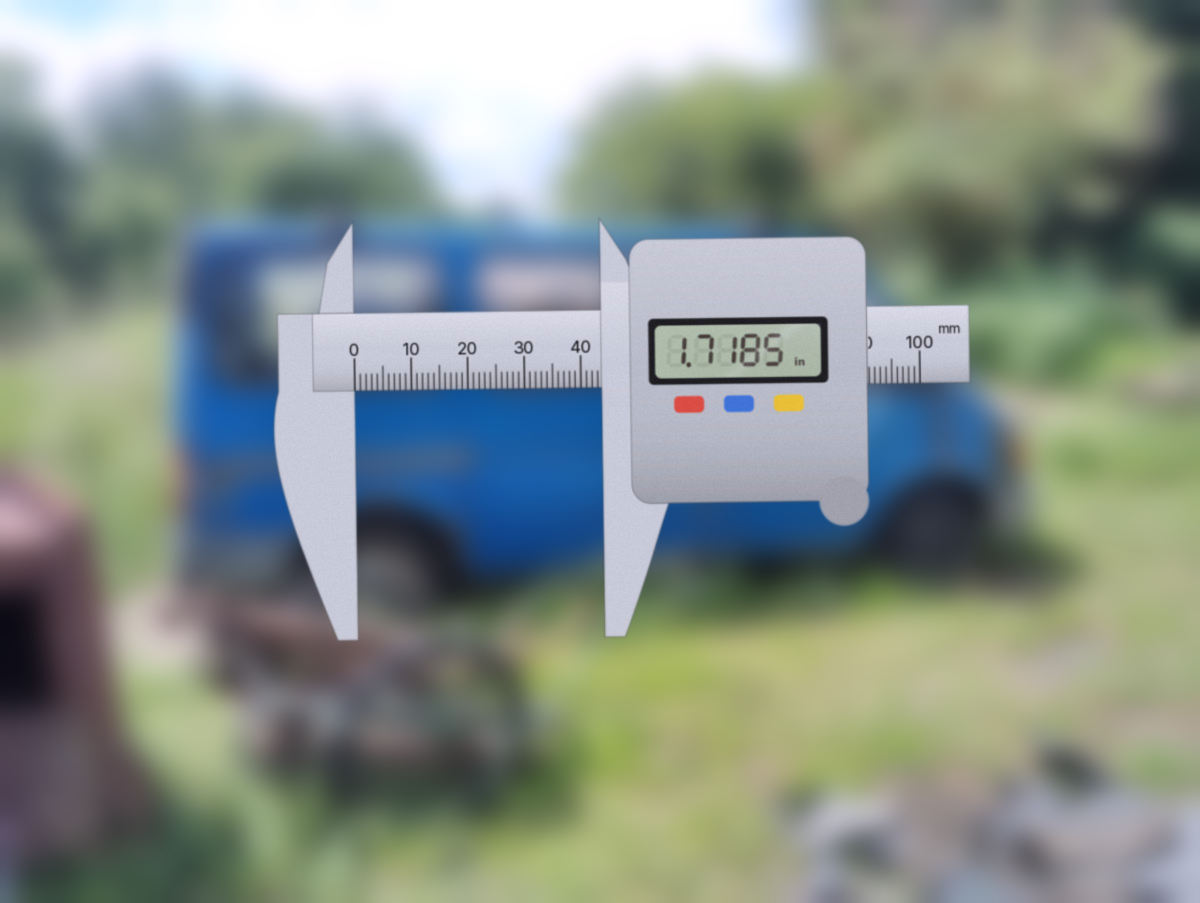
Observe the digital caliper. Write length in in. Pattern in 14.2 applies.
in 1.7185
